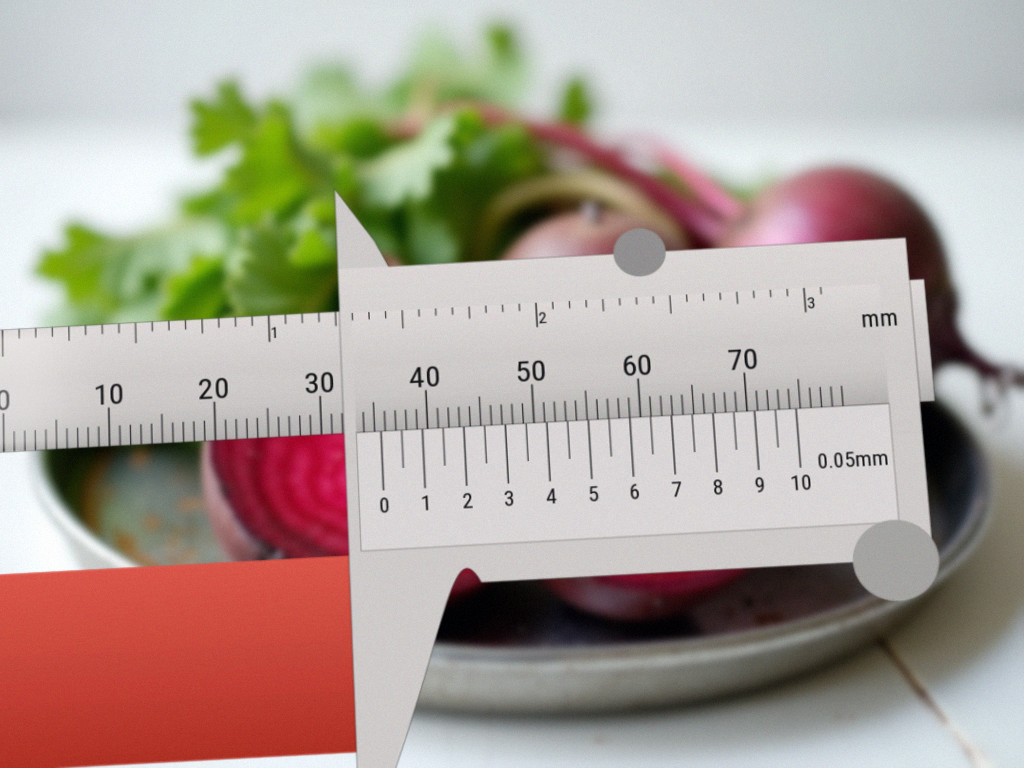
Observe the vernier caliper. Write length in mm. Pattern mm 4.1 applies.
mm 35.6
